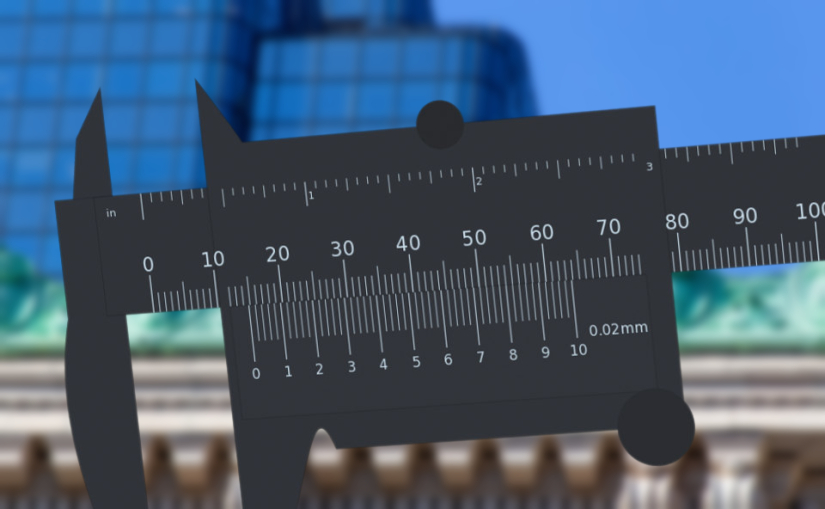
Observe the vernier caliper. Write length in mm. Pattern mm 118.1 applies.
mm 14.8
